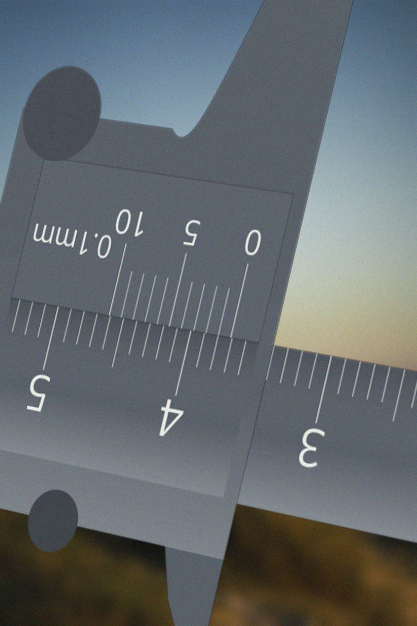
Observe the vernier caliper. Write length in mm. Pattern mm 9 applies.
mm 37.1
